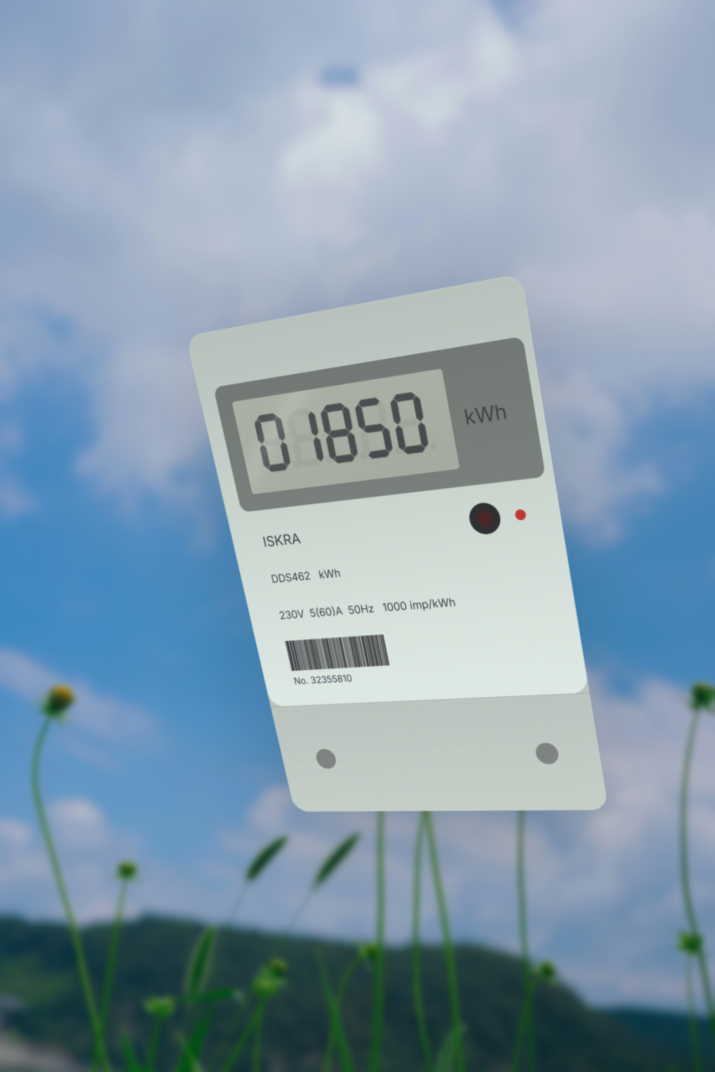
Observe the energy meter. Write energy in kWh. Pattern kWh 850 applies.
kWh 1850
